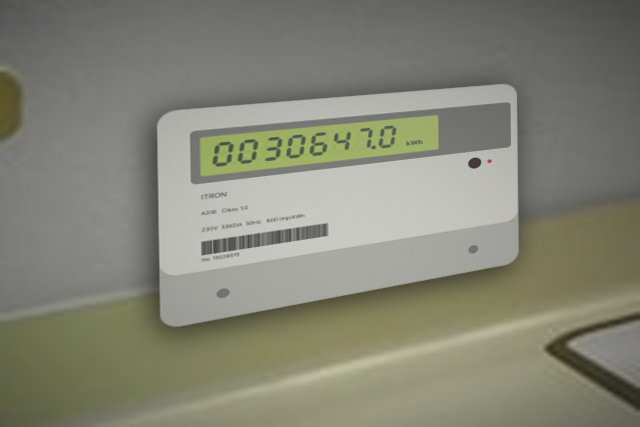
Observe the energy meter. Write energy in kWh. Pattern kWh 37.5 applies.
kWh 30647.0
